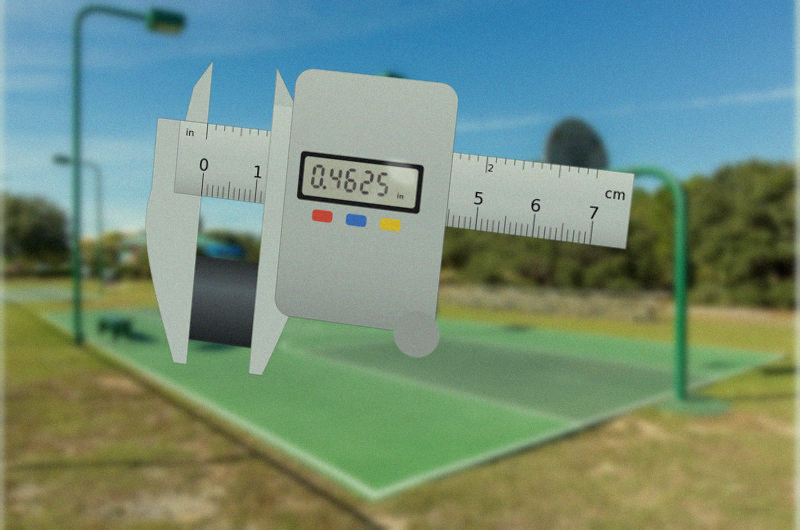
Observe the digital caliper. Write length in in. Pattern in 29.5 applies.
in 0.4625
